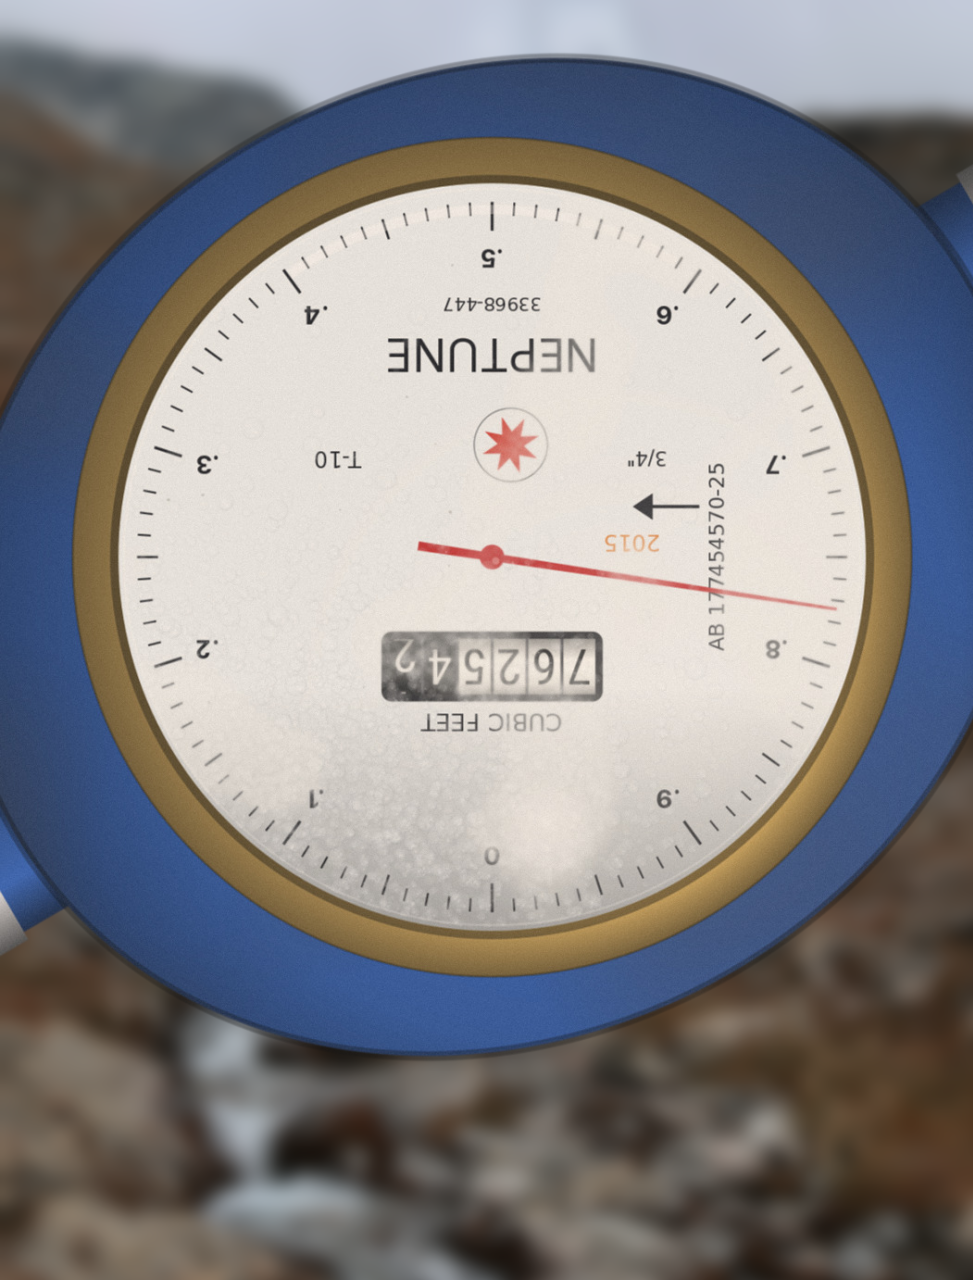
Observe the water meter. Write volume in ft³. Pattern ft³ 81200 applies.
ft³ 762541.77
